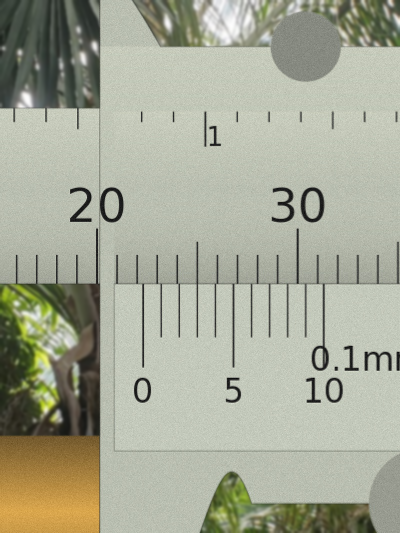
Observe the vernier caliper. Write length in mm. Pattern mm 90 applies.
mm 22.3
